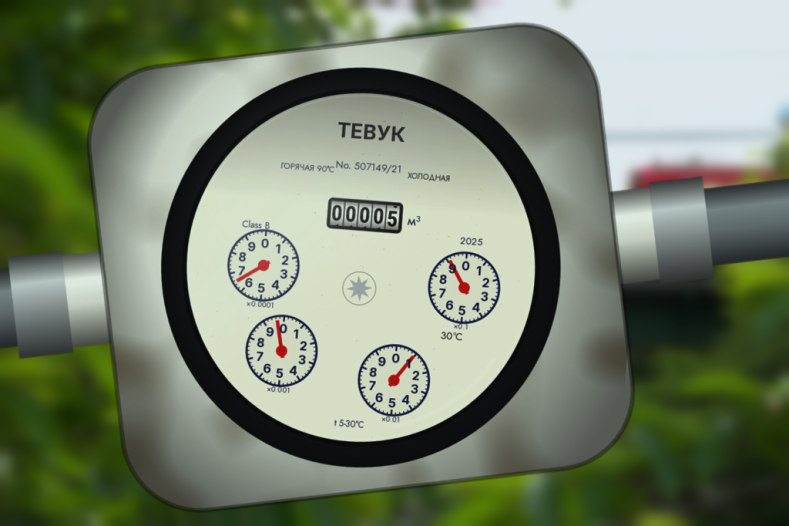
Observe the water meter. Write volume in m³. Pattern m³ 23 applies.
m³ 4.9096
